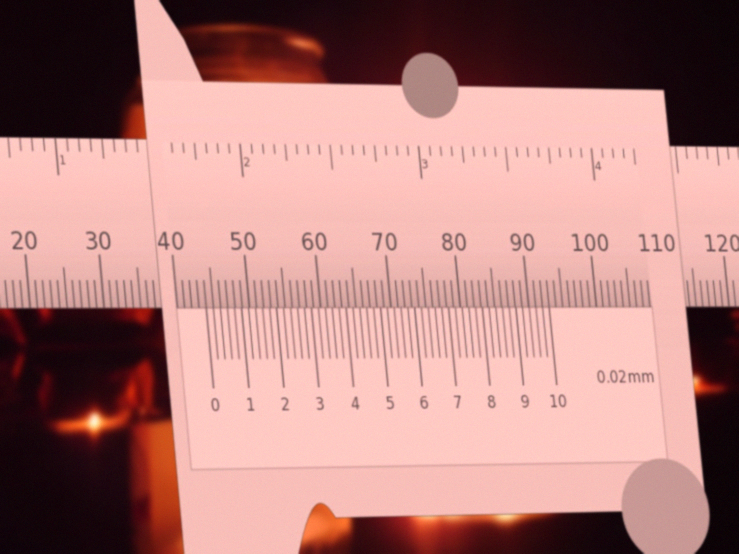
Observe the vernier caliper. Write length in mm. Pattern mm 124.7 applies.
mm 44.0
